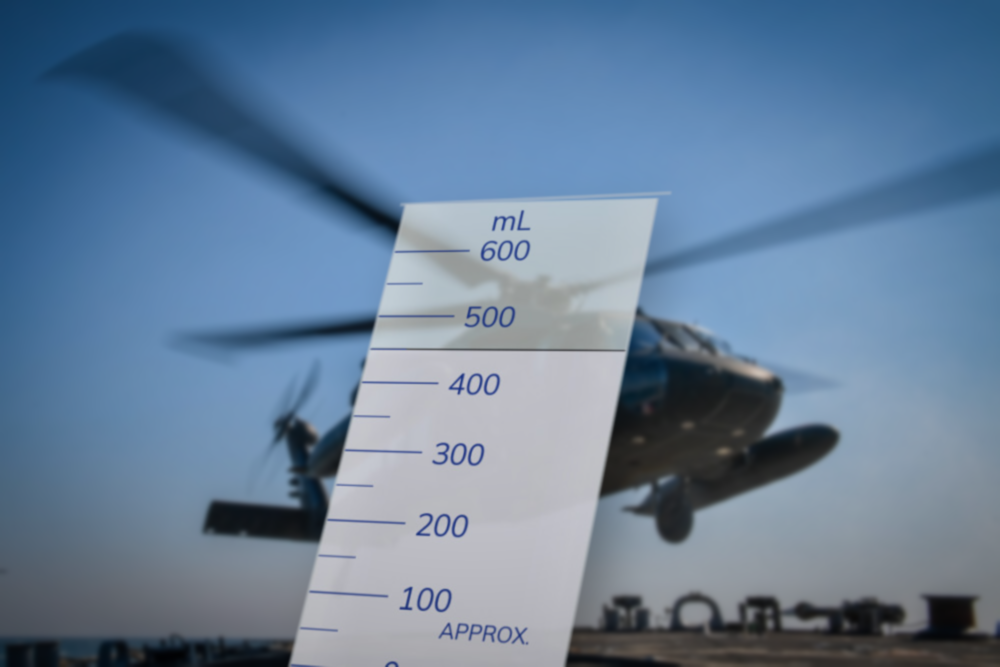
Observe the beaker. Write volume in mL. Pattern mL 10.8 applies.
mL 450
